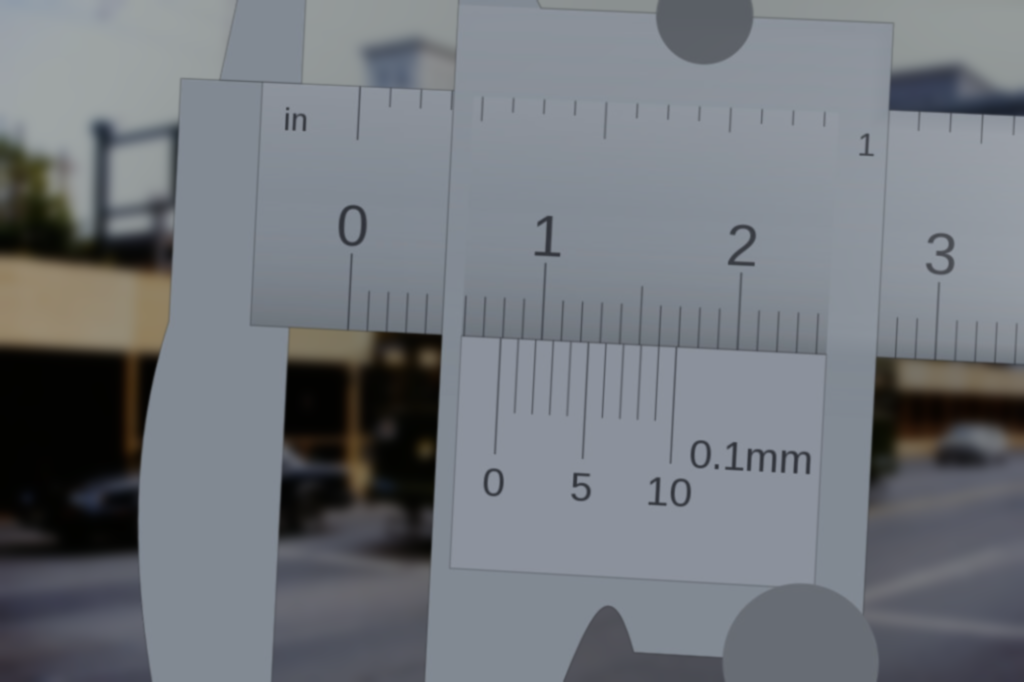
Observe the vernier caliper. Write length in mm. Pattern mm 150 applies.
mm 7.9
